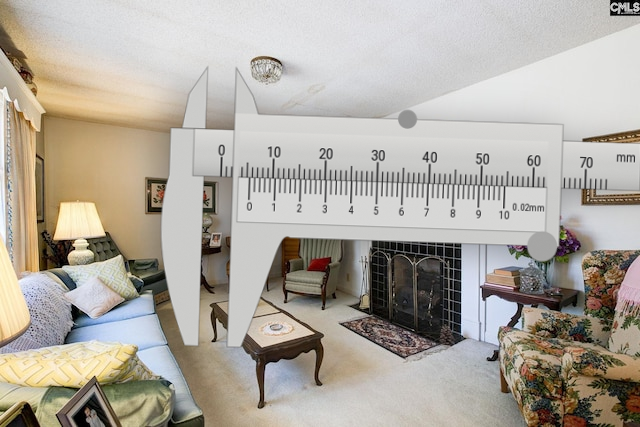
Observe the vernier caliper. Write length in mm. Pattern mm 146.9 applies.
mm 5.5
